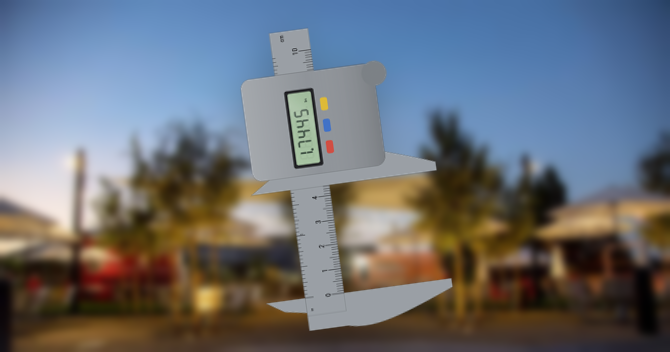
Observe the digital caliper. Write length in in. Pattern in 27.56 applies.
in 1.7445
